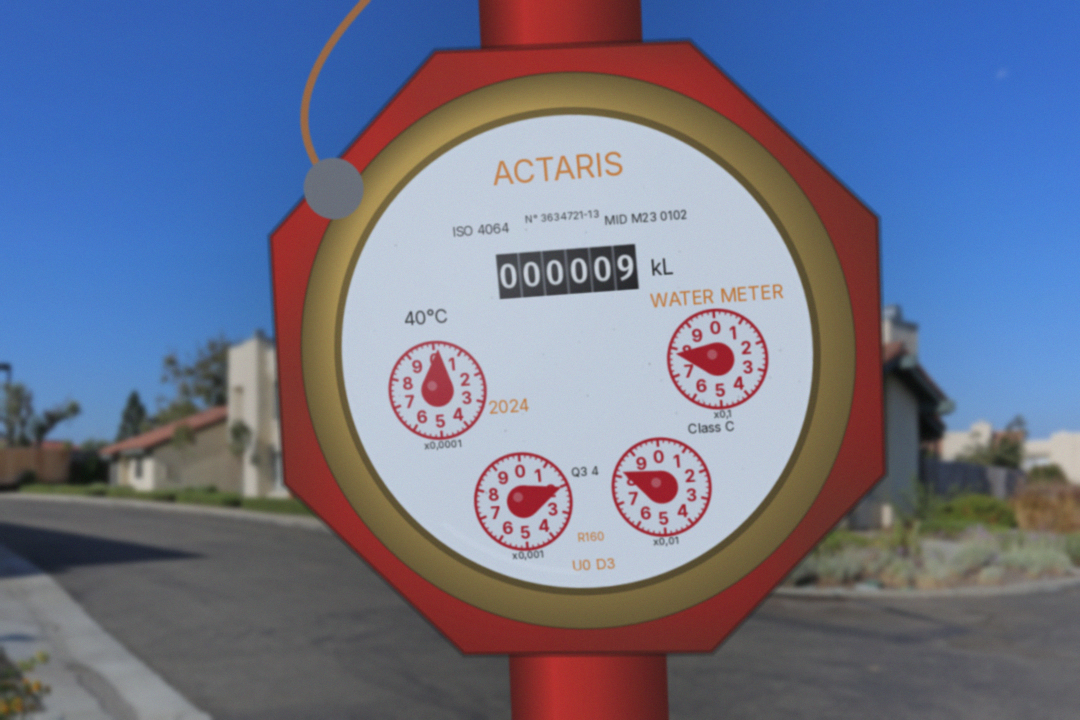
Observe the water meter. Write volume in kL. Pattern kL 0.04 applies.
kL 9.7820
